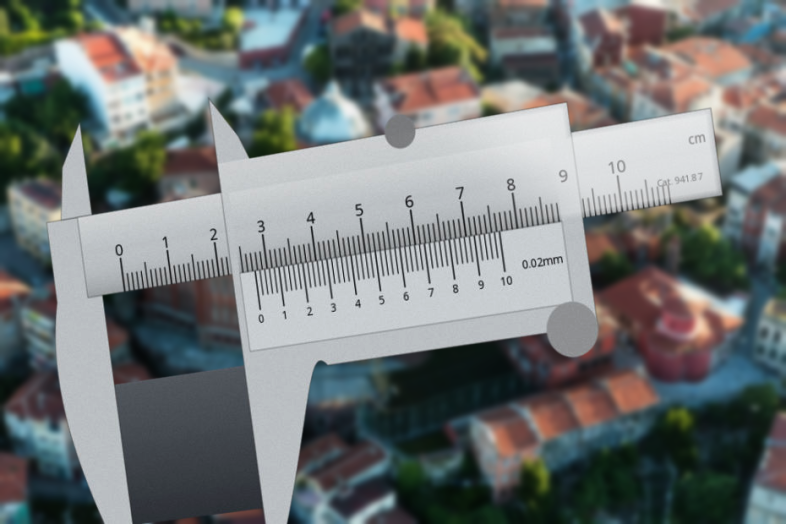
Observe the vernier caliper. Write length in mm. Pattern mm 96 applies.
mm 27.5
